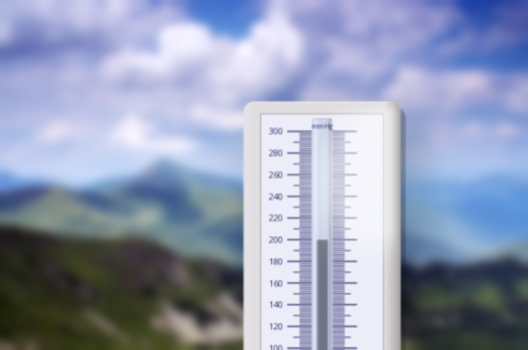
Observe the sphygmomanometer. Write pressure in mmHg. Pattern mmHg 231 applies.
mmHg 200
